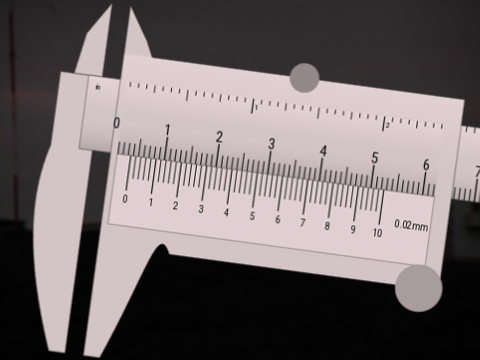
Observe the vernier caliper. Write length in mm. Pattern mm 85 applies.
mm 3.5
